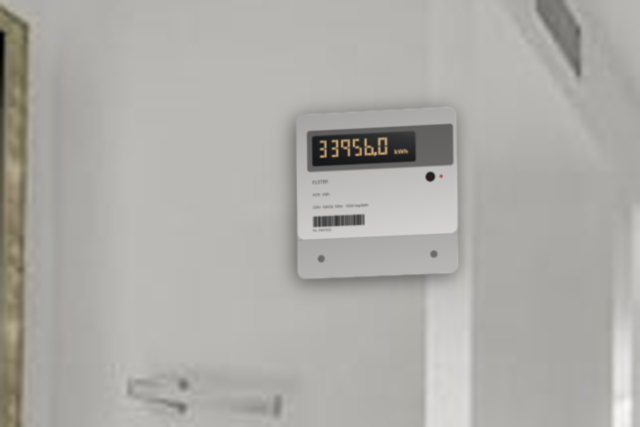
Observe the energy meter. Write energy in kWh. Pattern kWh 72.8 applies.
kWh 33956.0
